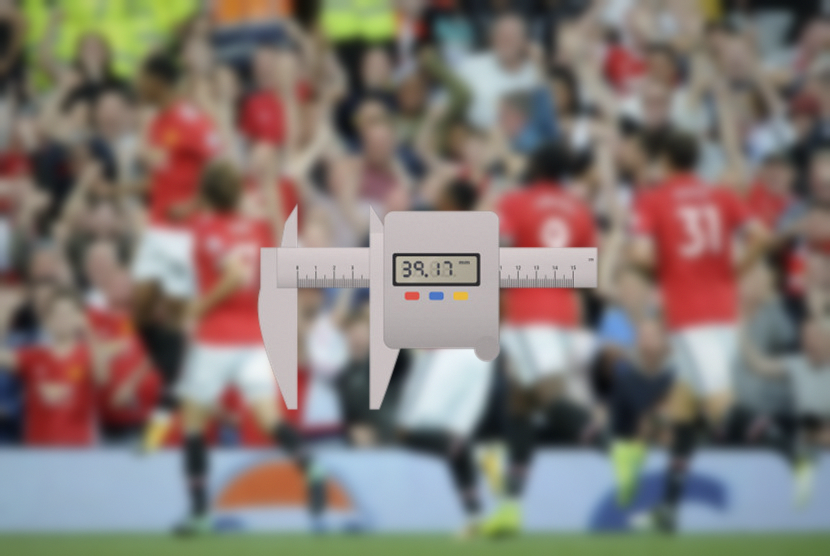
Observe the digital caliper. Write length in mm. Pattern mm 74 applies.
mm 39.17
